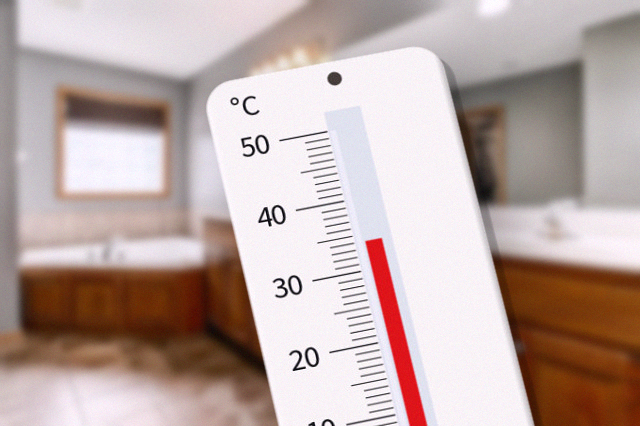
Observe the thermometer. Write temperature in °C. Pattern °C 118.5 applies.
°C 34
